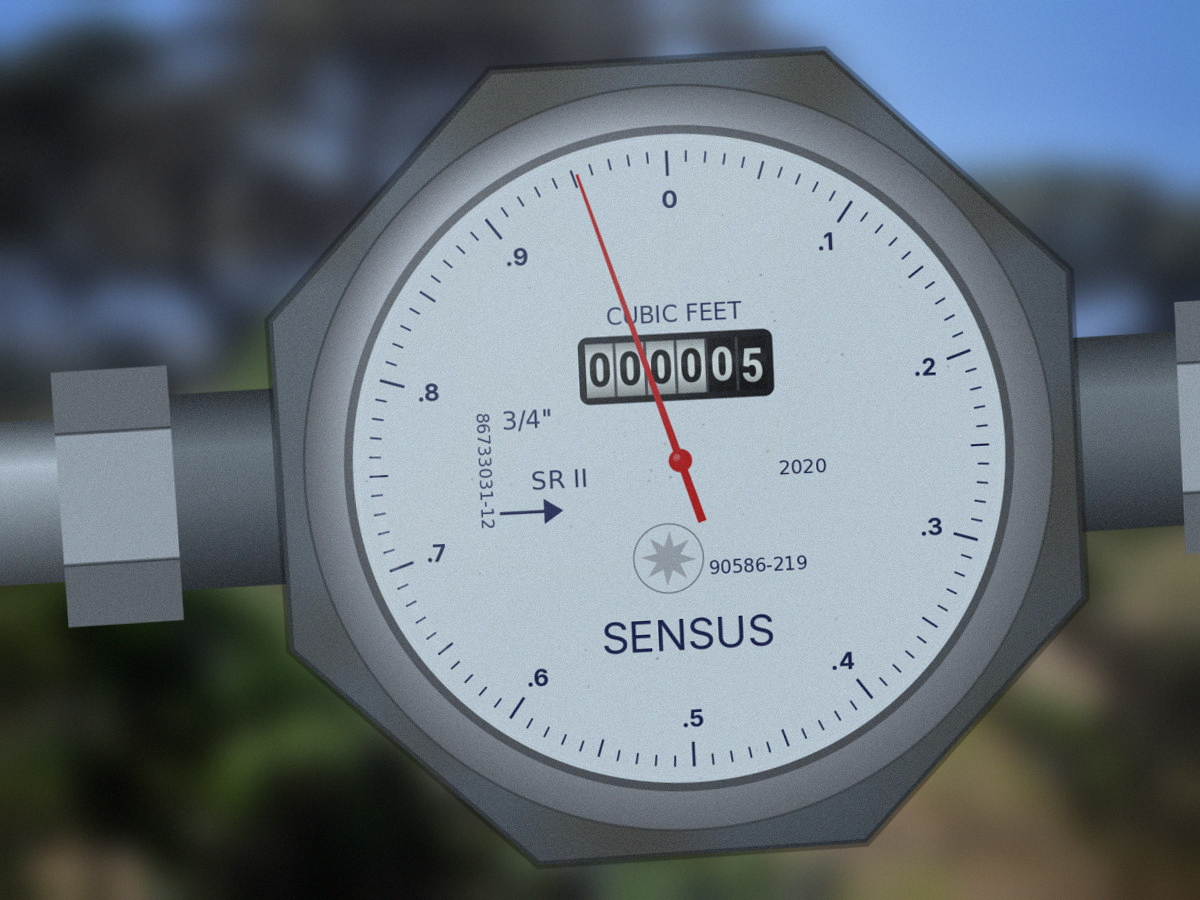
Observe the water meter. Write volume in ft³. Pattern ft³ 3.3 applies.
ft³ 4.95
